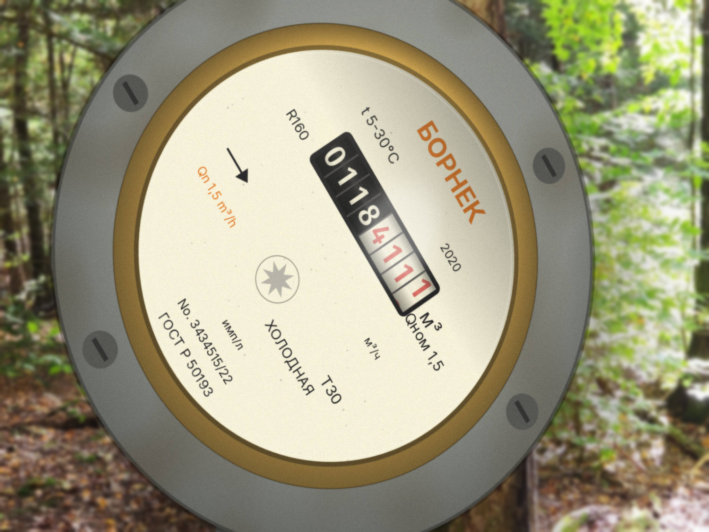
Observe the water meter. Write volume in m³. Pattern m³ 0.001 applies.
m³ 118.4111
